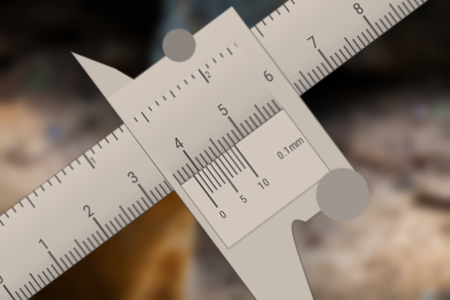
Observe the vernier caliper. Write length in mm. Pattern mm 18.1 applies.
mm 38.8
